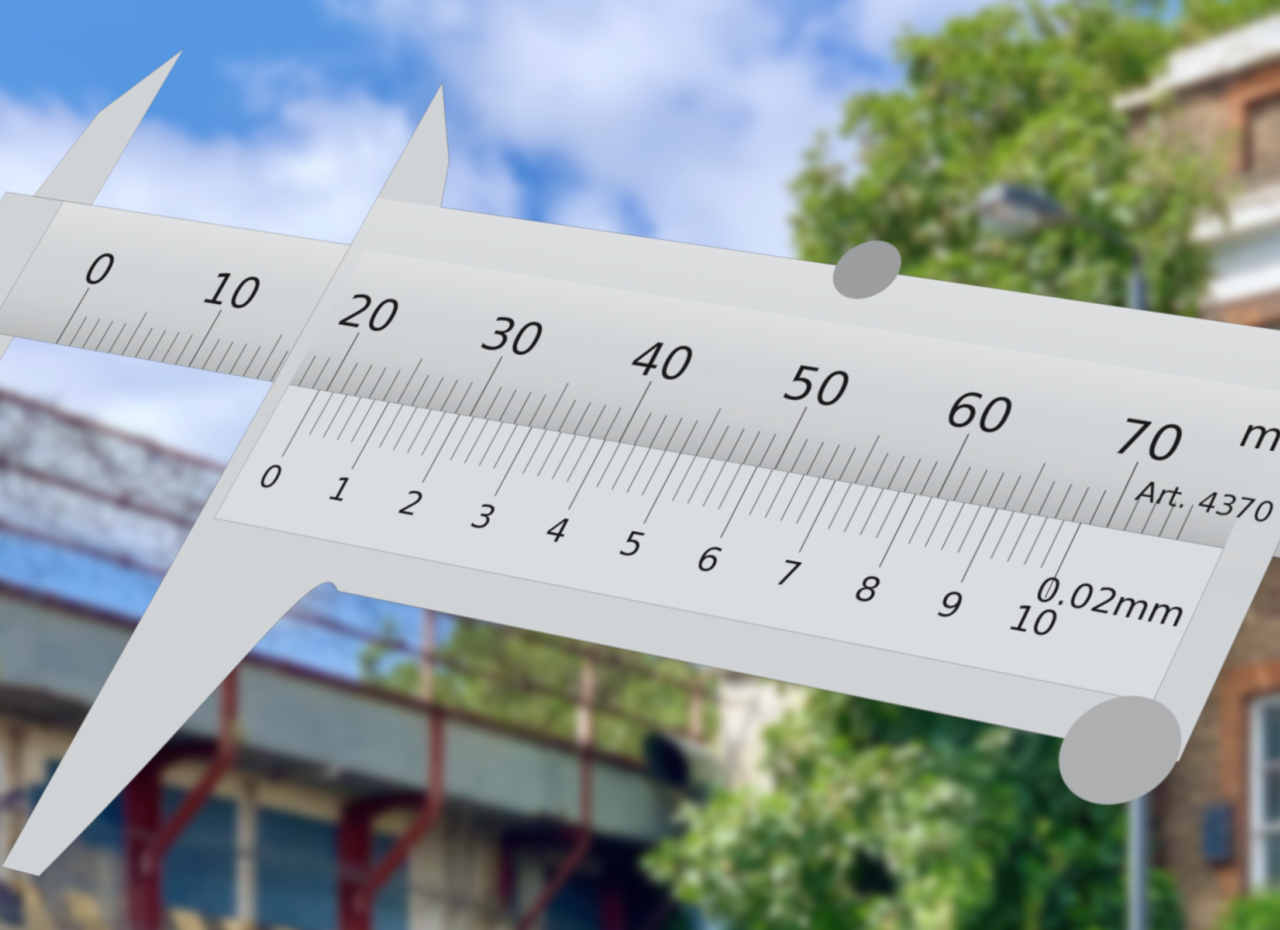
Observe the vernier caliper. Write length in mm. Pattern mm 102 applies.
mm 19.5
